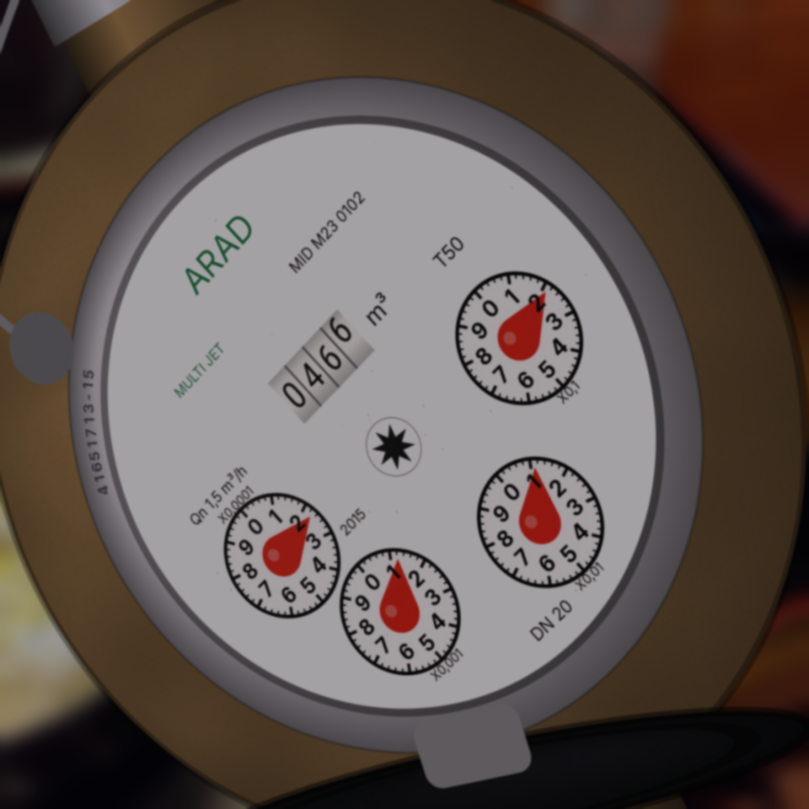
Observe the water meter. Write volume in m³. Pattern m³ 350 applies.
m³ 466.2112
